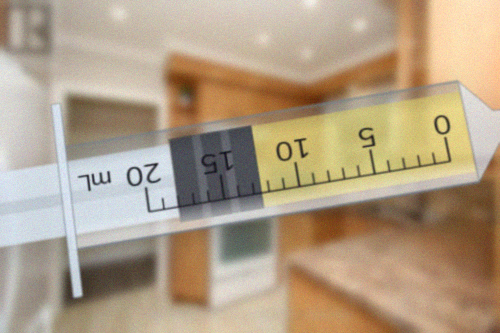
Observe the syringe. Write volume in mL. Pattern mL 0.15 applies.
mL 12.5
